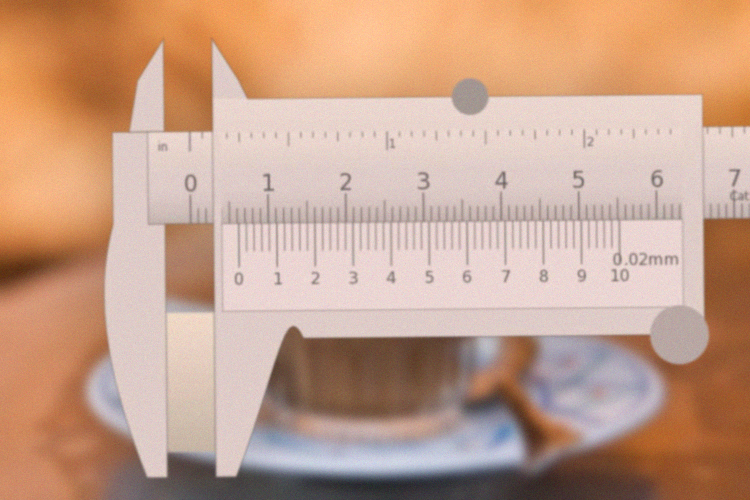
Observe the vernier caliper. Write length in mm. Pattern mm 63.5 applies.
mm 6.2
